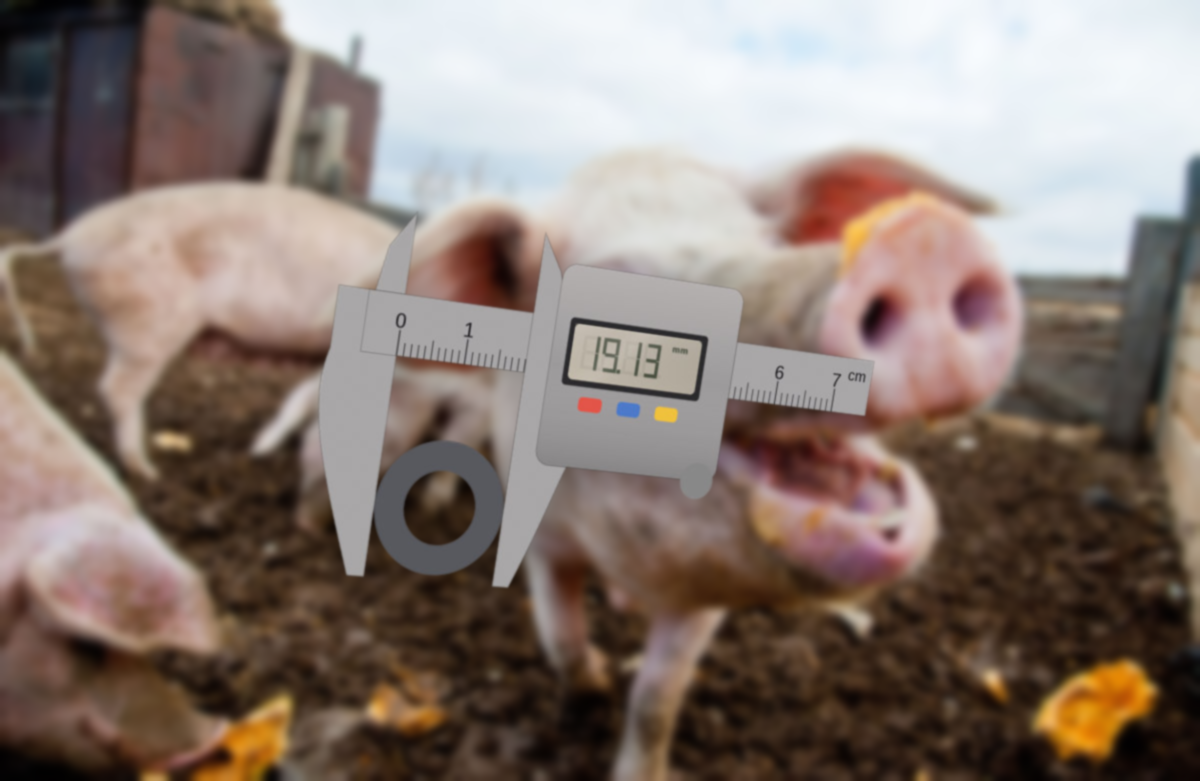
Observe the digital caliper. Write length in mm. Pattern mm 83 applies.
mm 19.13
